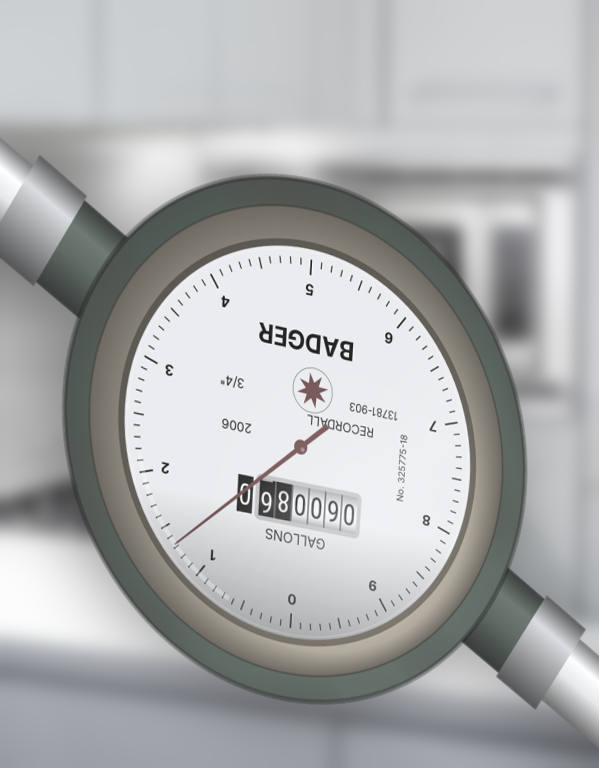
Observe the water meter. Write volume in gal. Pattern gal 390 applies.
gal 600861.3
